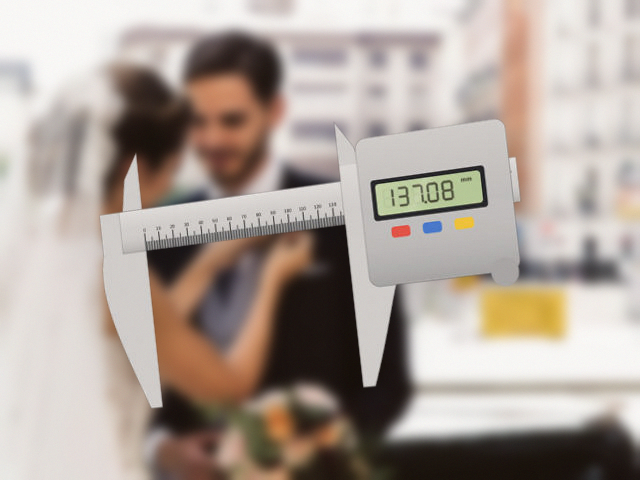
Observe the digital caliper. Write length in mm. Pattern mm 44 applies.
mm 137.08
